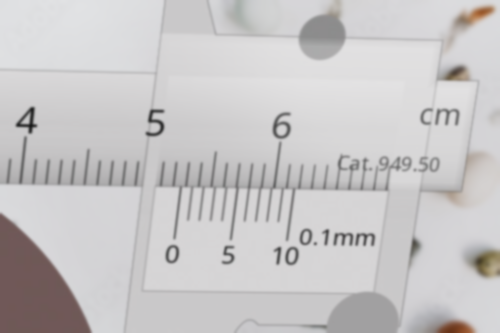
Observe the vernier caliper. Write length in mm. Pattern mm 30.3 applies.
mm 52.6
